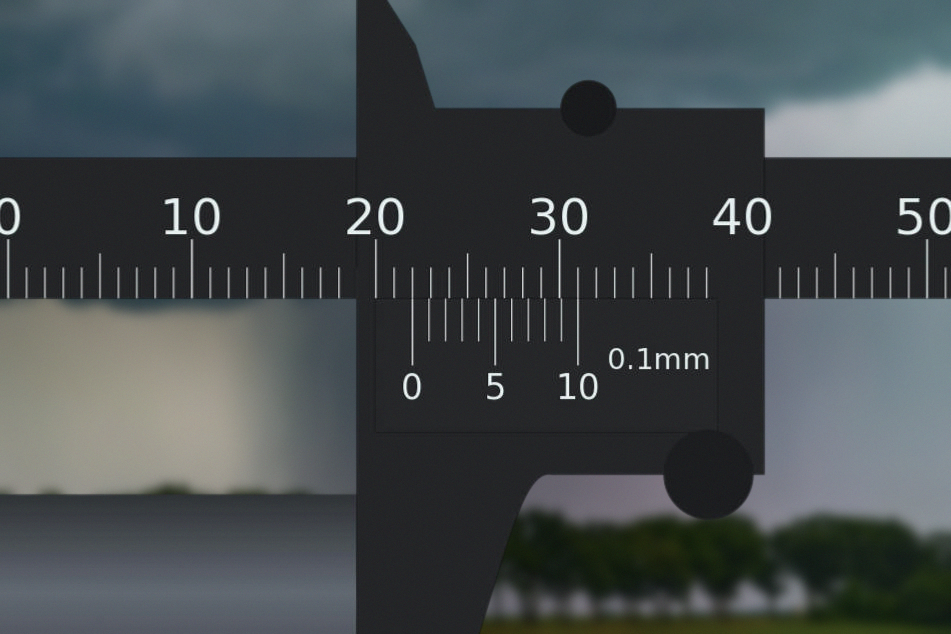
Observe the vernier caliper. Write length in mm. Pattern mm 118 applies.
mm 22.0
